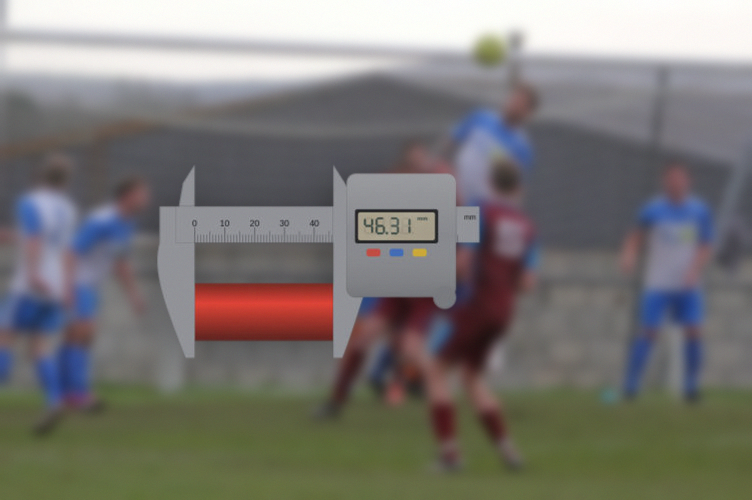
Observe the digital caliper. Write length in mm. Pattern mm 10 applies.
mm 46.31
